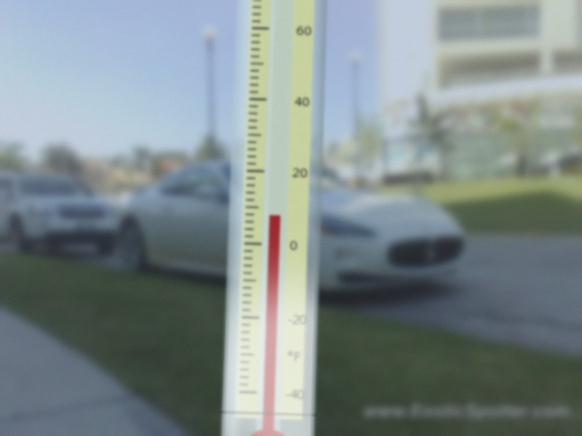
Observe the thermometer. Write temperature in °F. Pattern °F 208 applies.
°F 8
